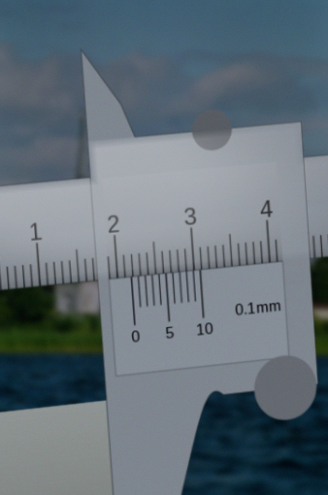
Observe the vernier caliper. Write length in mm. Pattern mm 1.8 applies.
mm 21.8
